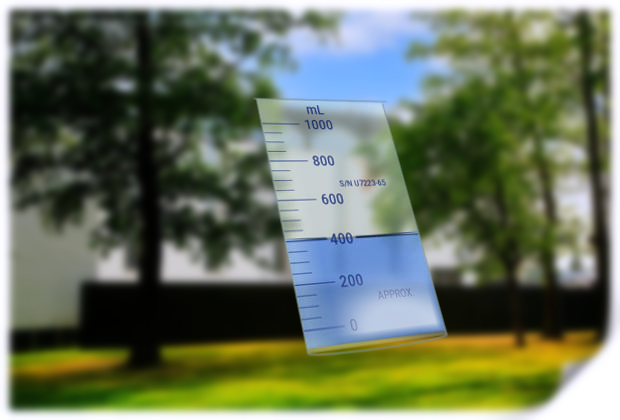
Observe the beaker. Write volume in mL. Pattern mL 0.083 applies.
mL 400
